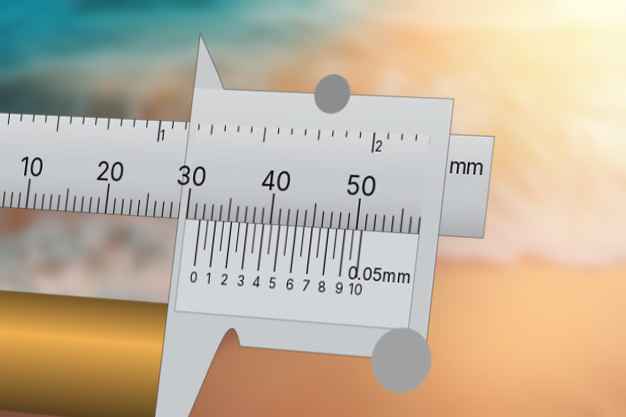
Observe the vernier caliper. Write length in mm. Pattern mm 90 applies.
mm 31.6
